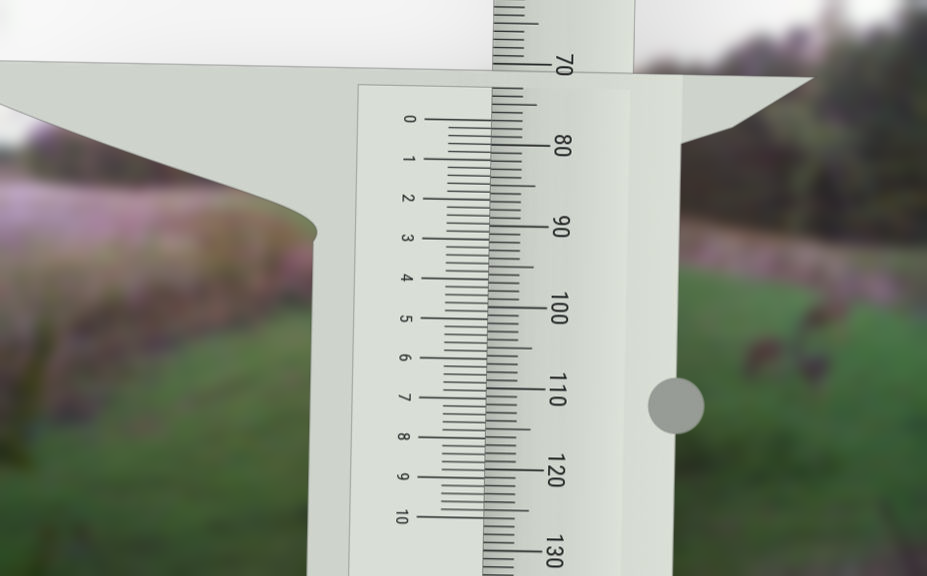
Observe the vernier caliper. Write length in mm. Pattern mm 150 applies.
mm 77.0
